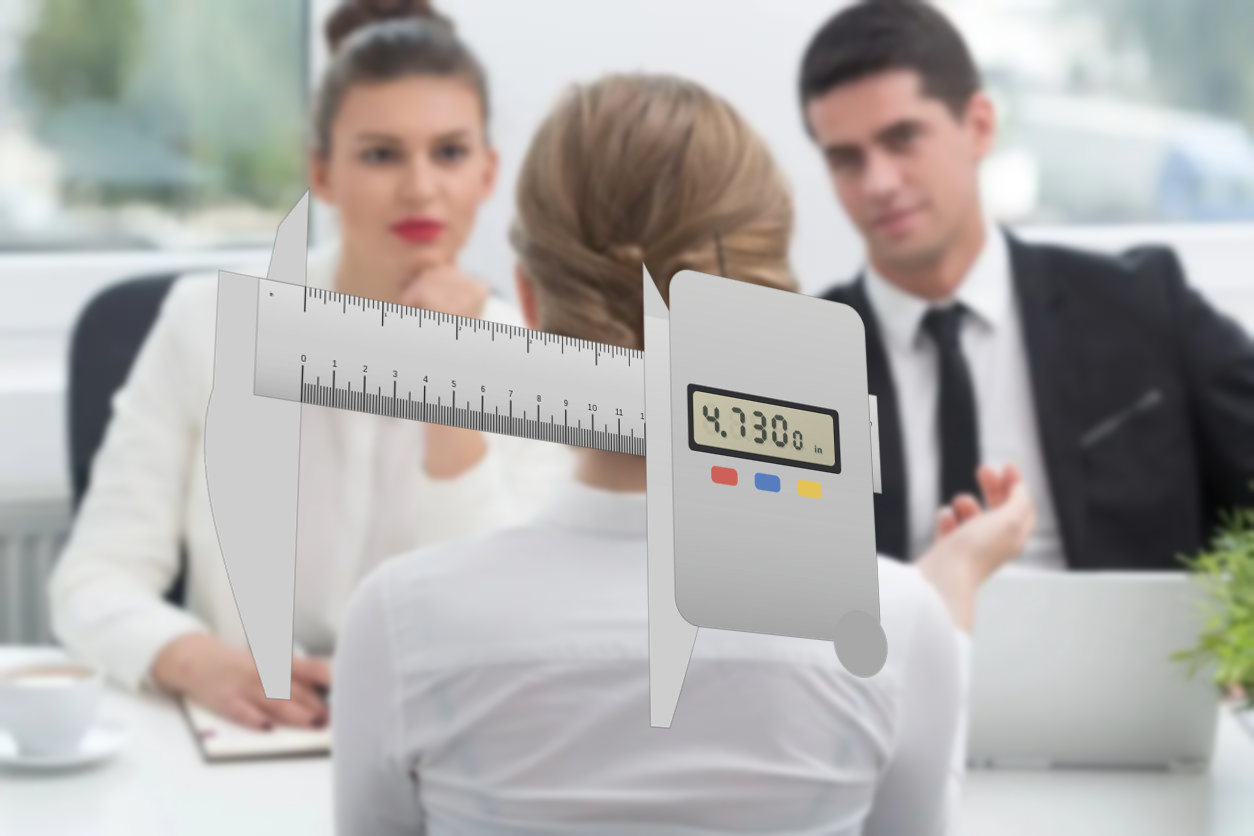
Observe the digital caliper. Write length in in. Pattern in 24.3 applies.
in 4.7300
